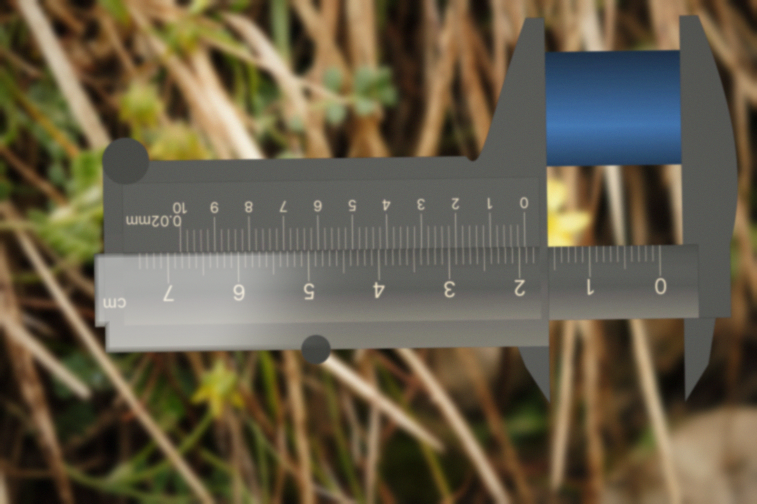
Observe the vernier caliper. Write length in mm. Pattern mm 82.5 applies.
mm 19.2
